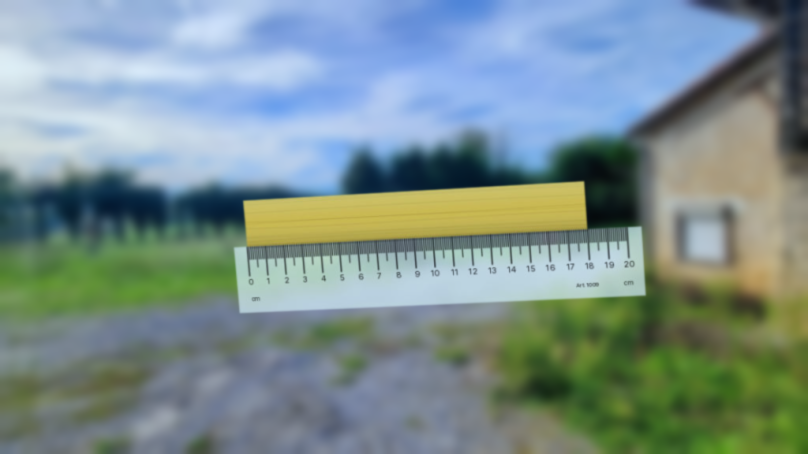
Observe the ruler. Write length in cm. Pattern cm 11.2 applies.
cm 18
